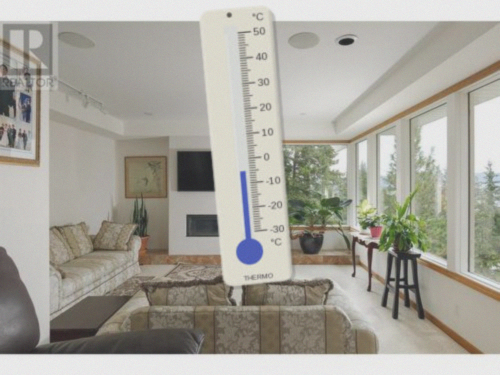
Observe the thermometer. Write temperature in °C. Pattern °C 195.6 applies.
°C -5
